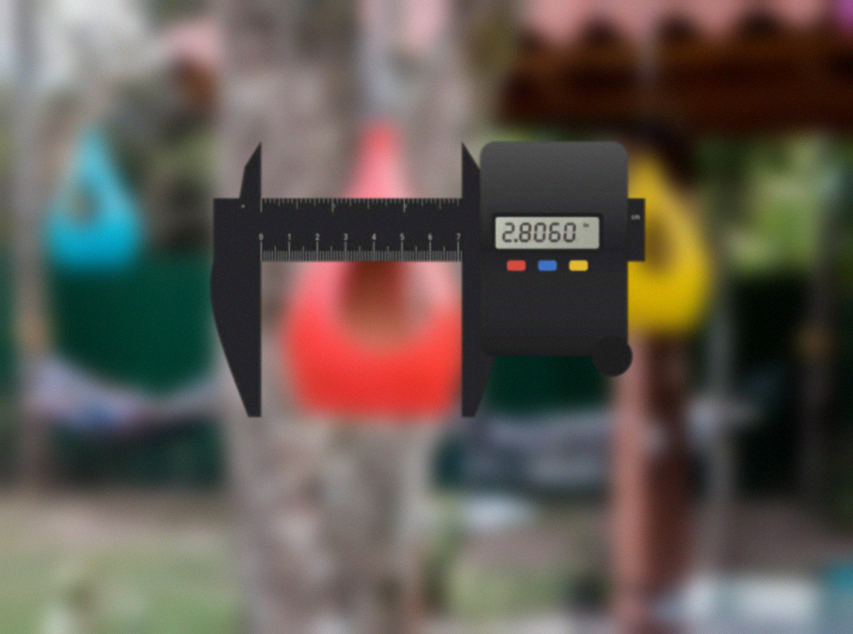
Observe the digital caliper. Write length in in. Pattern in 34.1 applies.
in 2.8060
